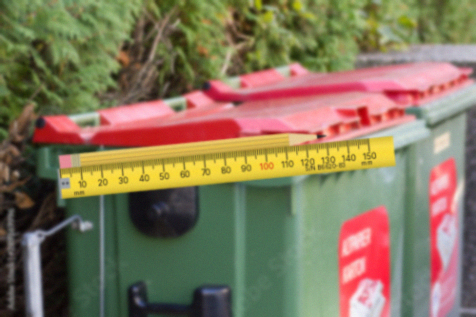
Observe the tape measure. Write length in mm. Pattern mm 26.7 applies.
mm 130
